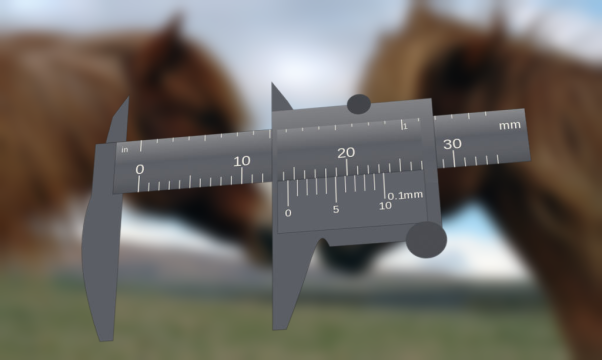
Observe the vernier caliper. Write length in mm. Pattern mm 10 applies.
mm 14.4
